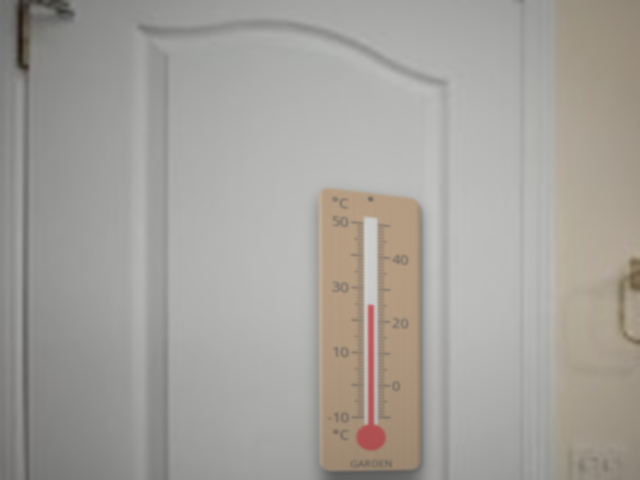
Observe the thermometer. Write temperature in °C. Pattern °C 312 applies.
°C 25
